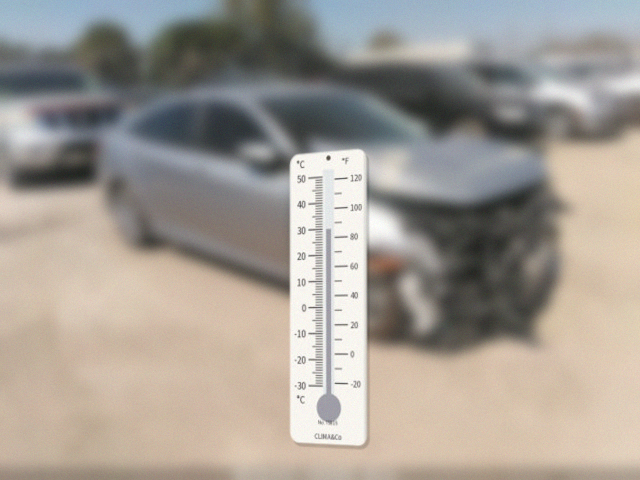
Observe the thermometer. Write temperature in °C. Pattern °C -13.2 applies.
°C 30
